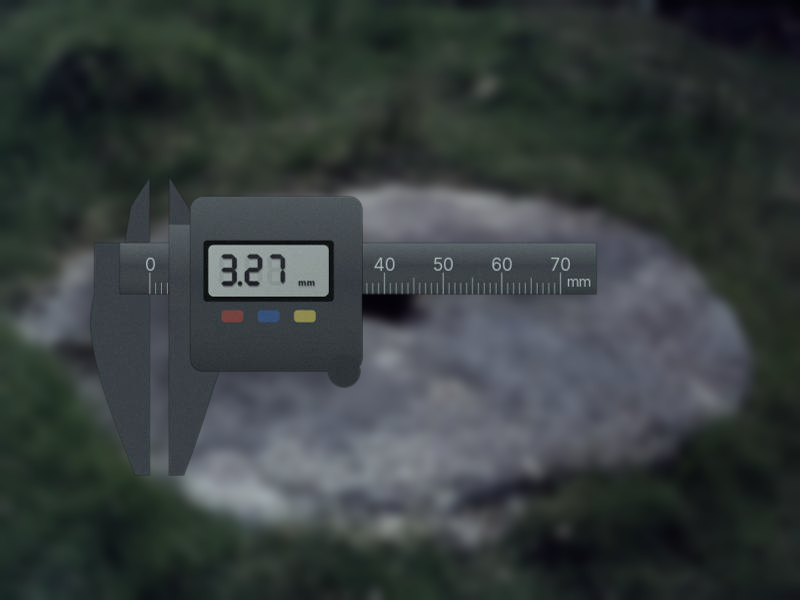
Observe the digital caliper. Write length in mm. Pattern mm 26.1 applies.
mm 3.27
